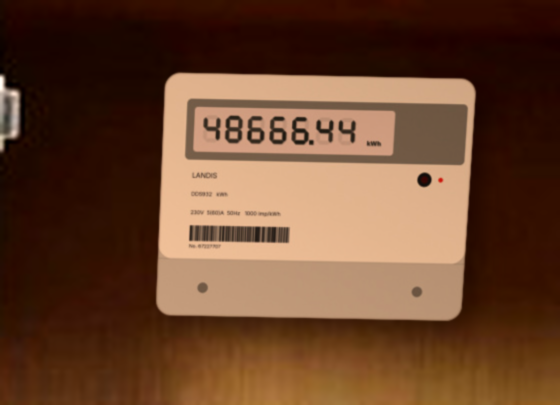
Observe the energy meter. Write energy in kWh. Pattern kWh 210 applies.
kWh 48666.44
